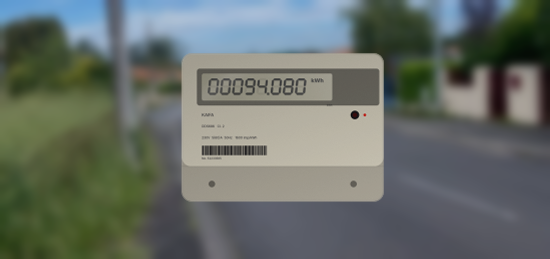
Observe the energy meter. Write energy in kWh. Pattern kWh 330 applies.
kWh 94.080
